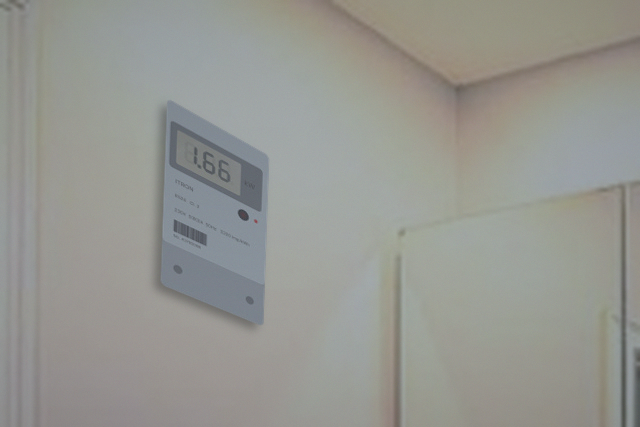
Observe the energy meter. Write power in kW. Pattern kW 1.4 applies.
kW 1.66
